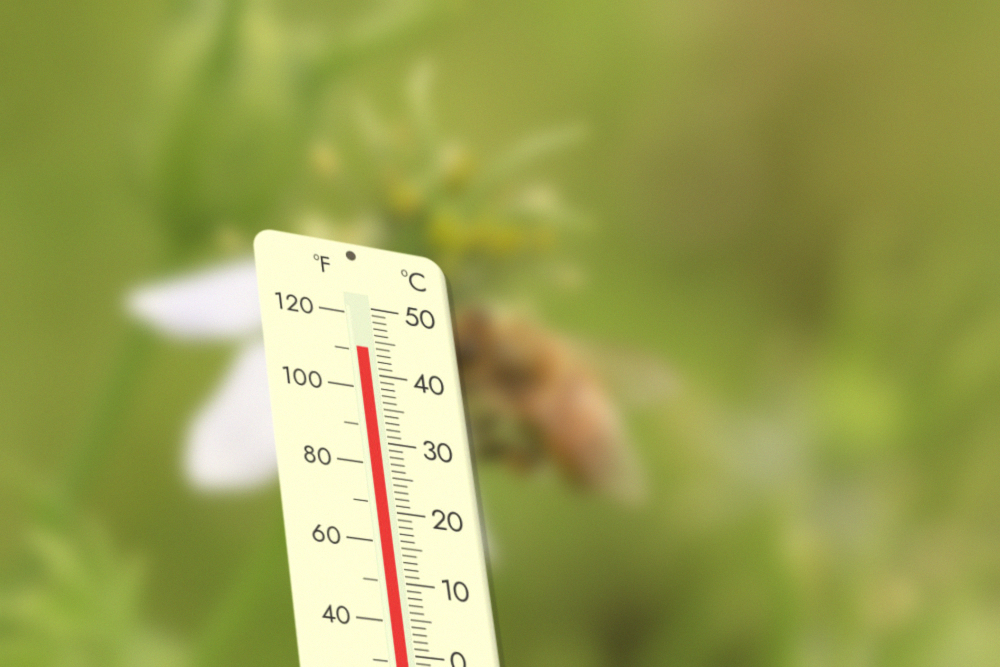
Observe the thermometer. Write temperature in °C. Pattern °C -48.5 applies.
°C 44
